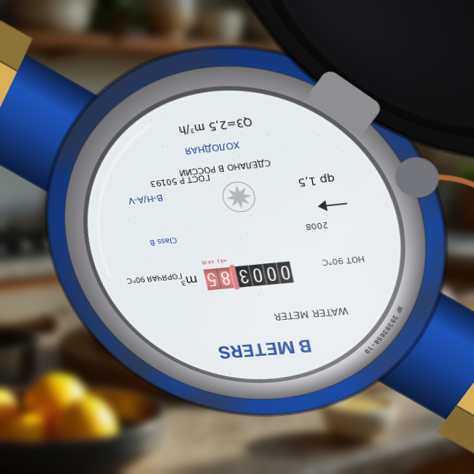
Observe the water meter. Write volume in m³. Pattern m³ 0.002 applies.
m³ 3.85
